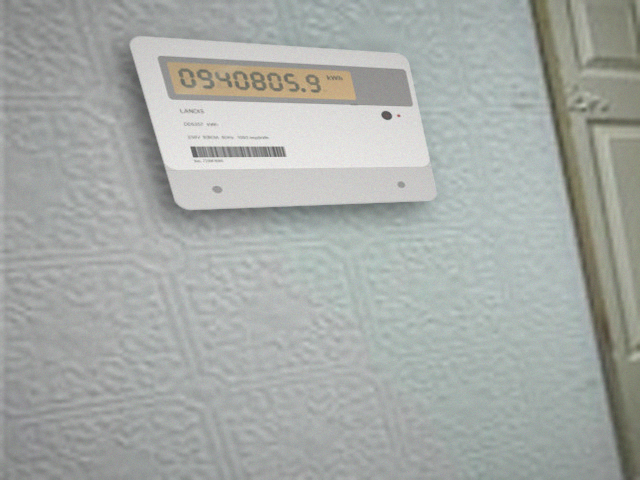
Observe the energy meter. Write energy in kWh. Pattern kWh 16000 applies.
kWh 940805.9
